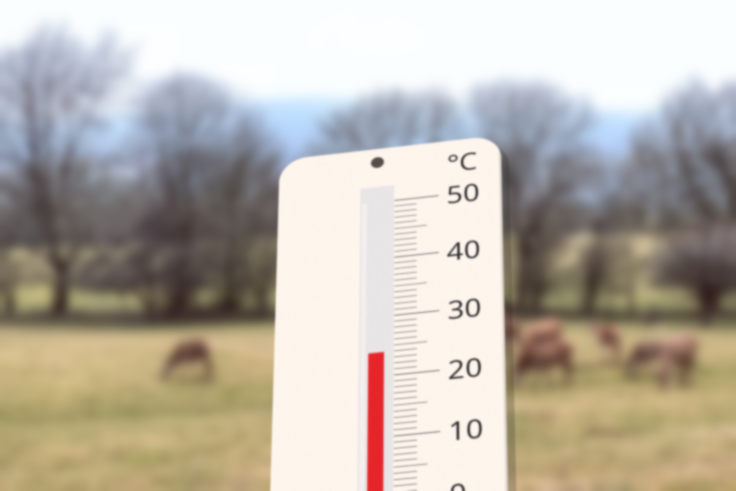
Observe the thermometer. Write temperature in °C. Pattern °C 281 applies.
°C 24
